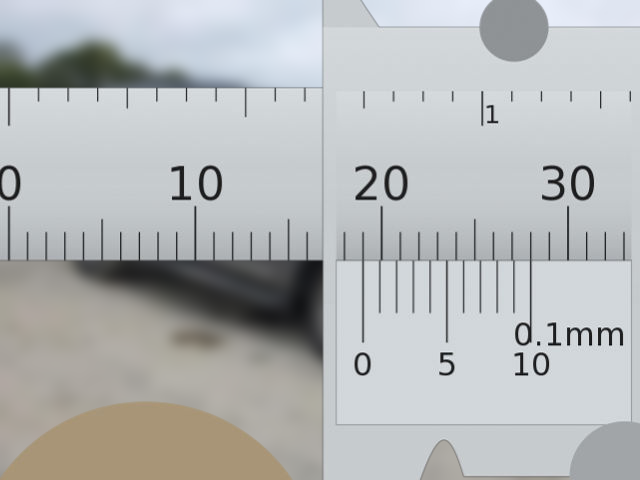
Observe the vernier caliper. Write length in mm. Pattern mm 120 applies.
mm 19.0
